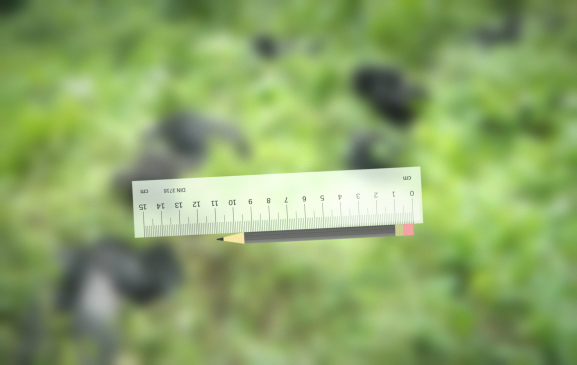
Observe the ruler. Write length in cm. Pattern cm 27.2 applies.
cm 11
